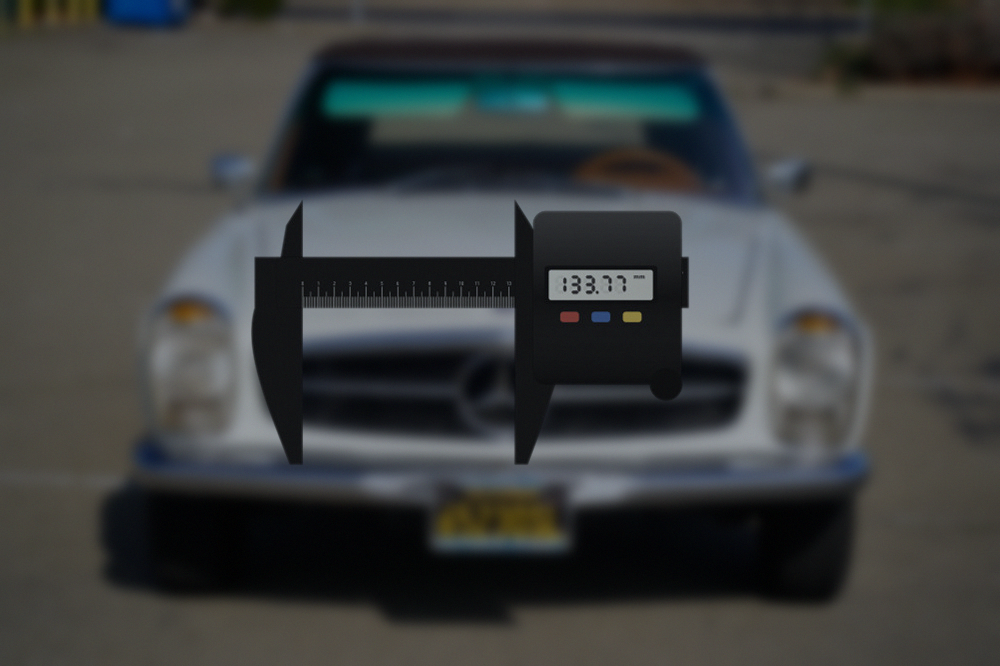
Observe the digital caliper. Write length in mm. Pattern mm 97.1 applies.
mm 133.77
